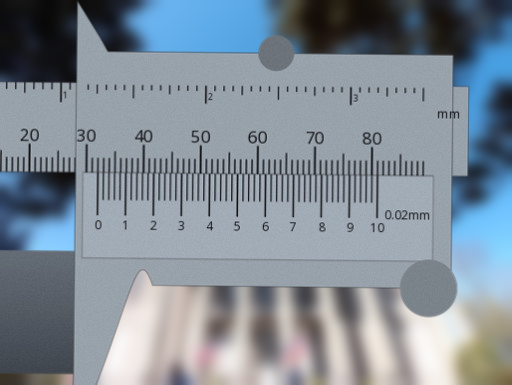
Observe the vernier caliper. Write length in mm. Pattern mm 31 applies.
mm 32.0
